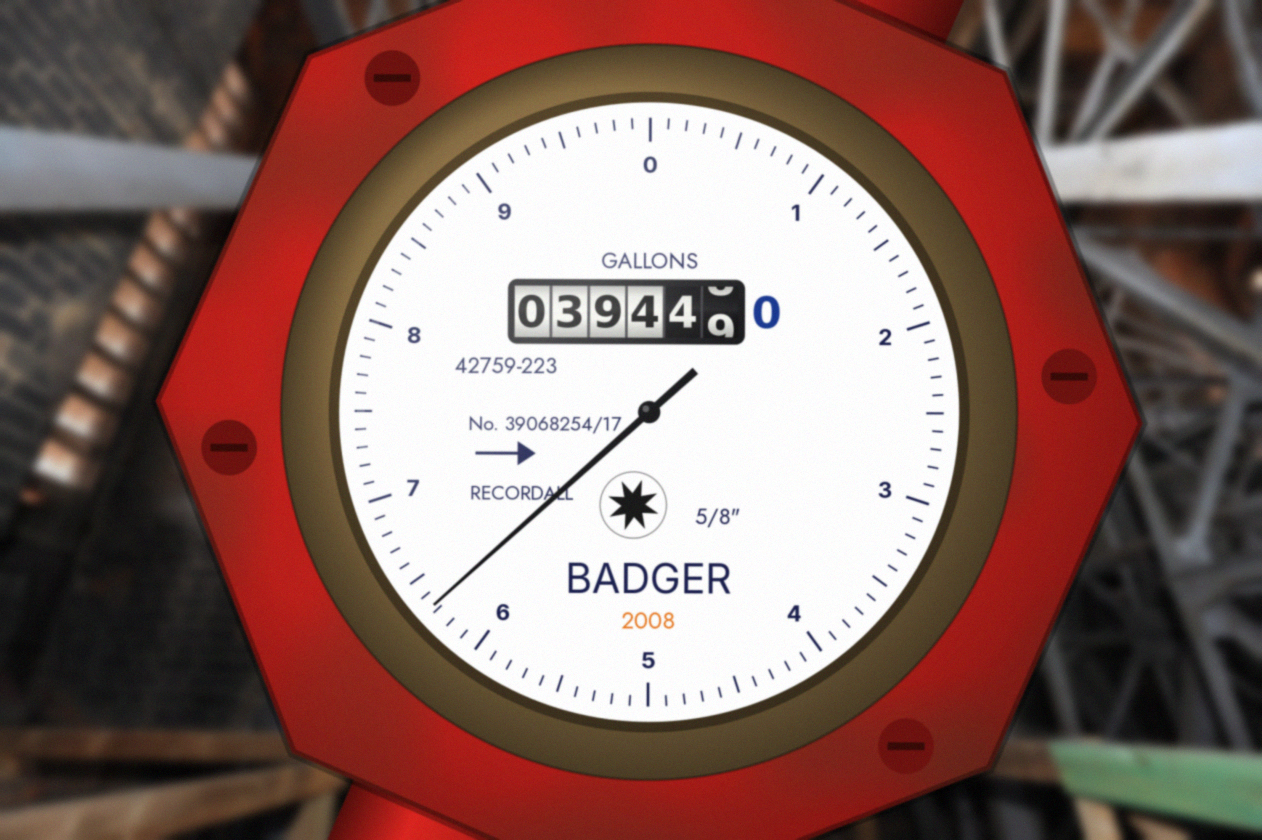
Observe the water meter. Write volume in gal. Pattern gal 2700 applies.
gal 394486.3
